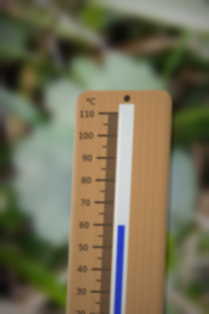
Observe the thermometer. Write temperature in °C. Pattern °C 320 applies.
°C 60
